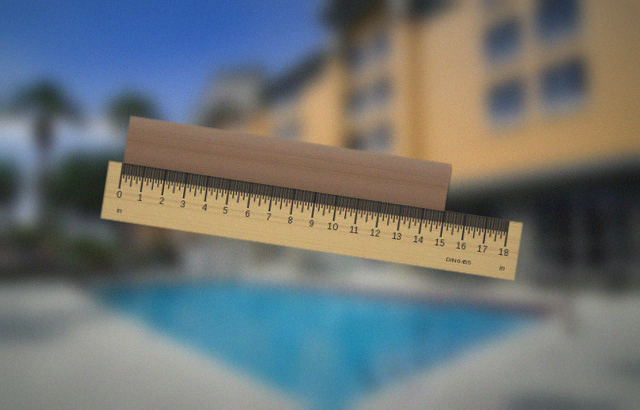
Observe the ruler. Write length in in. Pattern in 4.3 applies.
in 15
